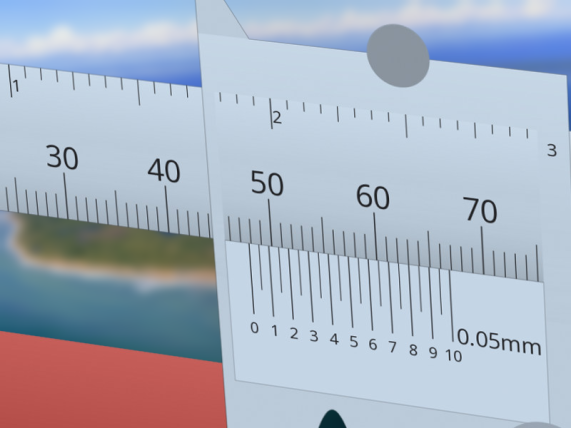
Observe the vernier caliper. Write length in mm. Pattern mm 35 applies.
mm 47.8
